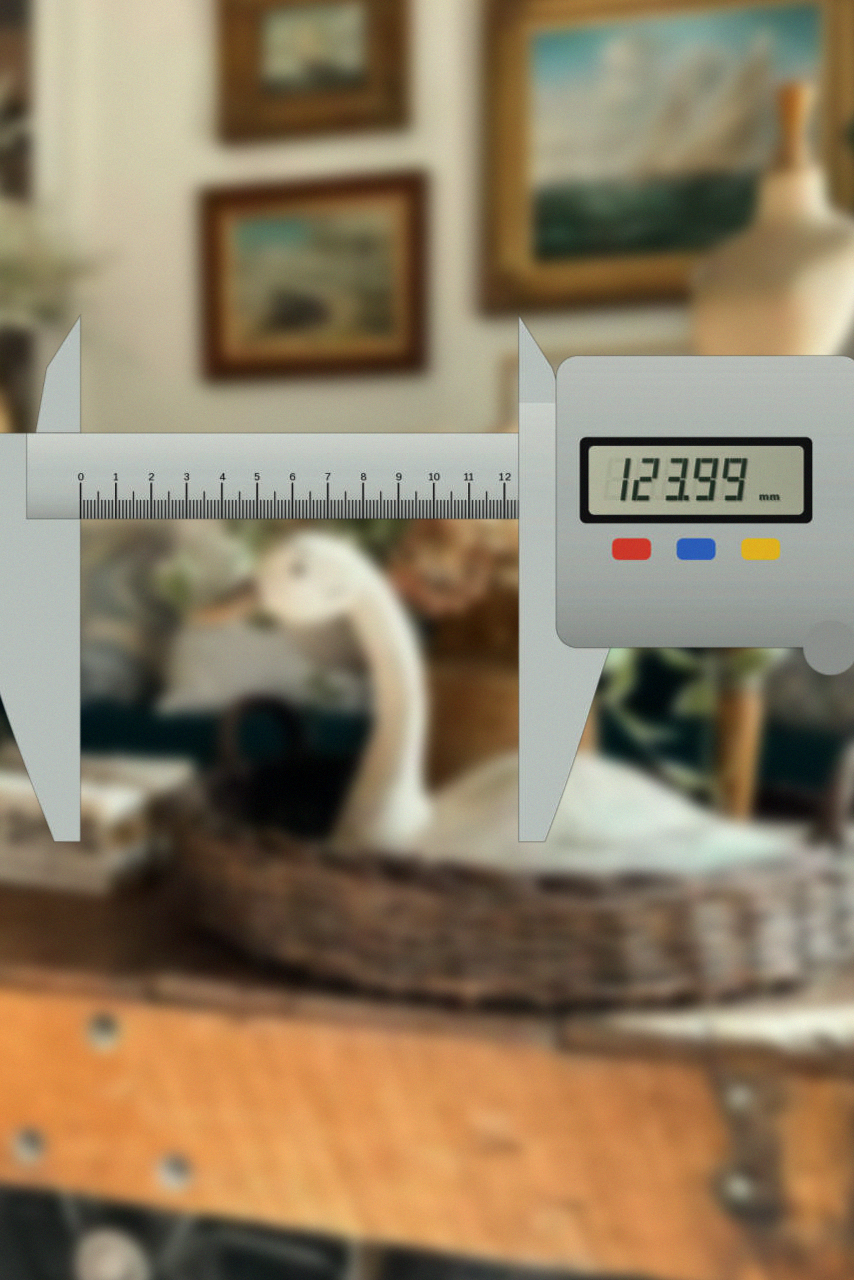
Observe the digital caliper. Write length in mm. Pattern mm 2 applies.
mm 123.99
